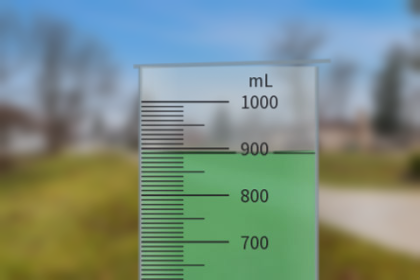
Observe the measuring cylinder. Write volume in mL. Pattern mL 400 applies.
mL 890
